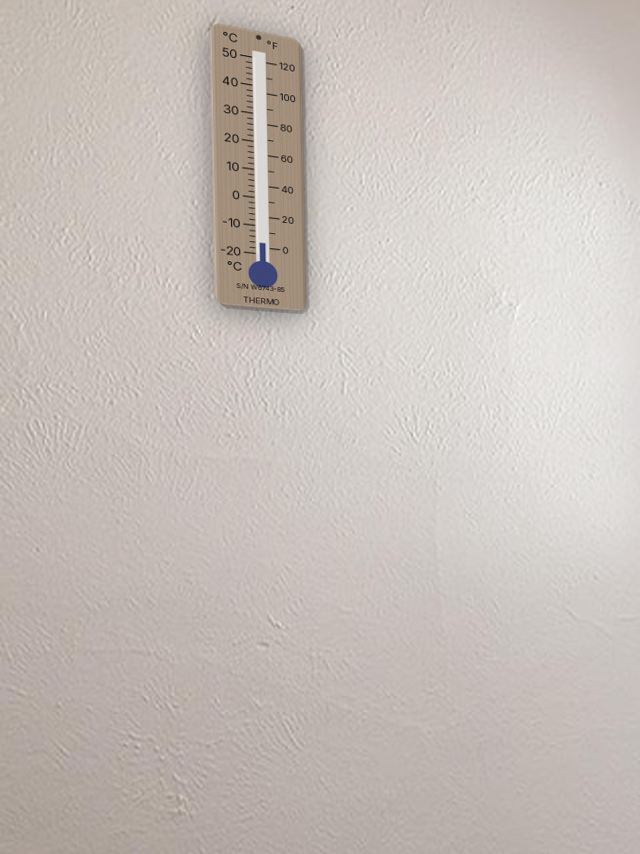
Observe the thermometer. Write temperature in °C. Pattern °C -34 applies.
°C -16
